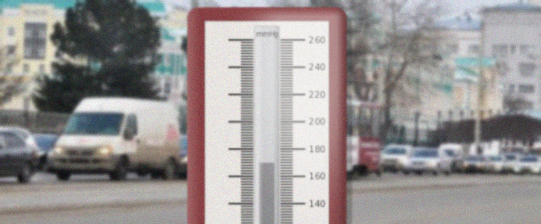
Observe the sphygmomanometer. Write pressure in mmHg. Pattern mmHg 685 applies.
mmHg 170
